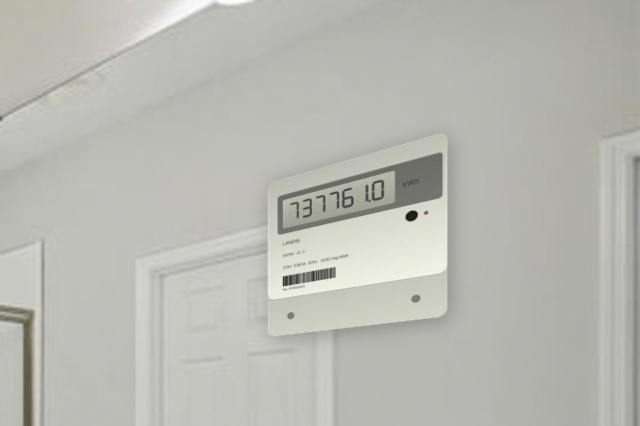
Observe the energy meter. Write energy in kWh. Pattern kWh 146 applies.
kWh 737761.0
